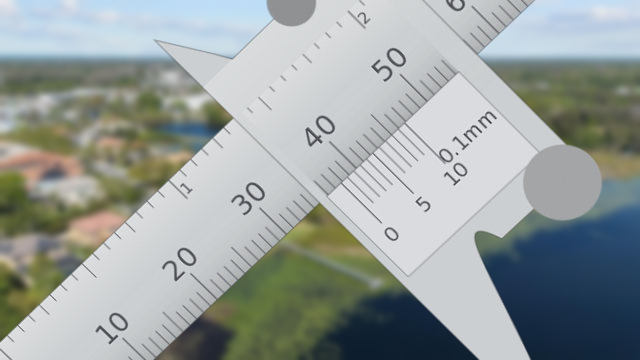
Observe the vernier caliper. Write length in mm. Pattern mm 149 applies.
mm 37.8
